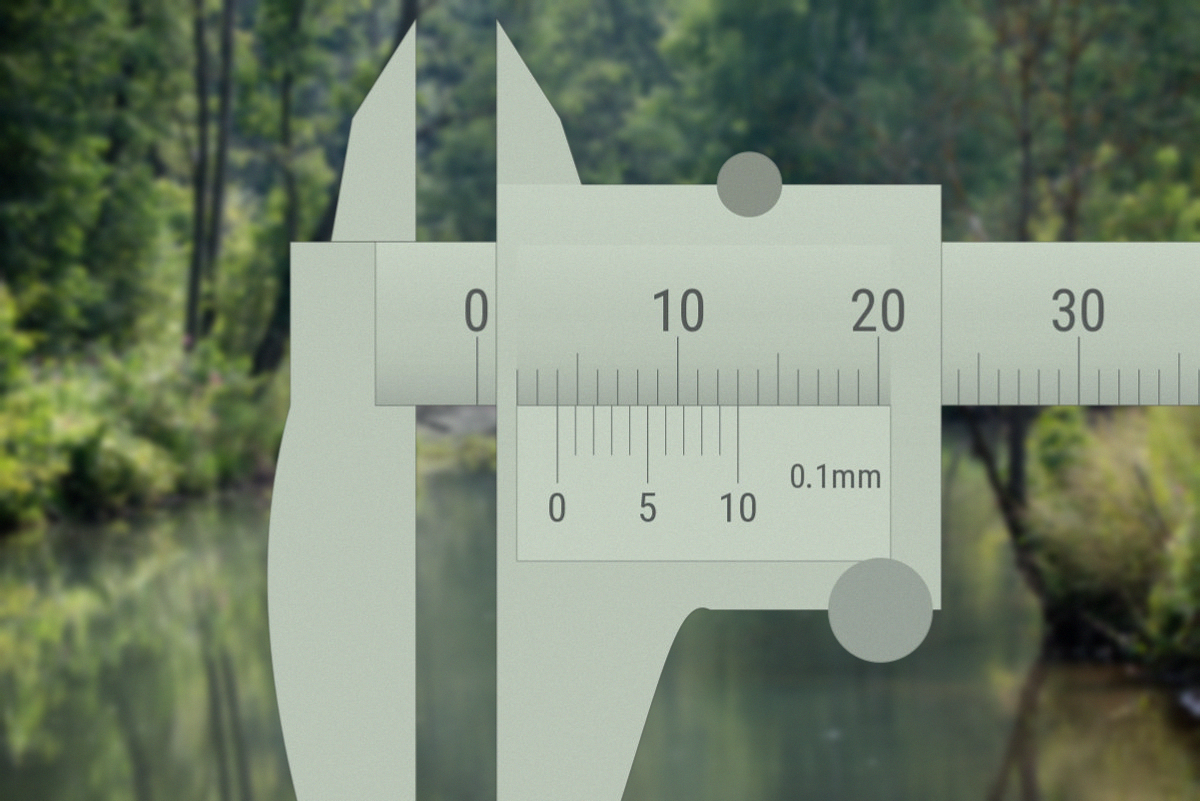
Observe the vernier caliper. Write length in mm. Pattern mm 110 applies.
mm 4.0
